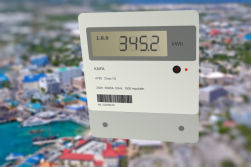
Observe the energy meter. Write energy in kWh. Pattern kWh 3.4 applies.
kWh 345.2
